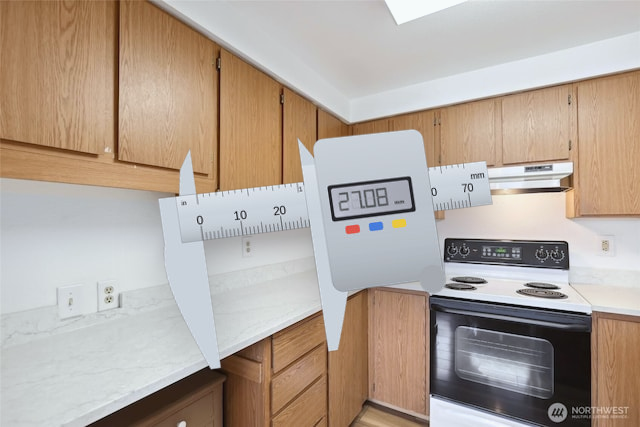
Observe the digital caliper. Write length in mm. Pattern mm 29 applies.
mm 27.08
